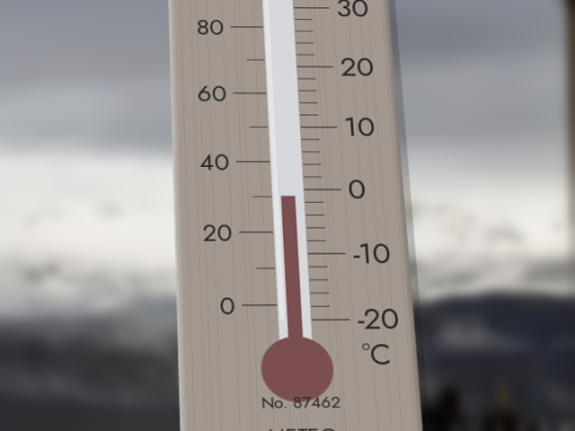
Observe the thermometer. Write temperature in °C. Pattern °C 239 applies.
°C -1
